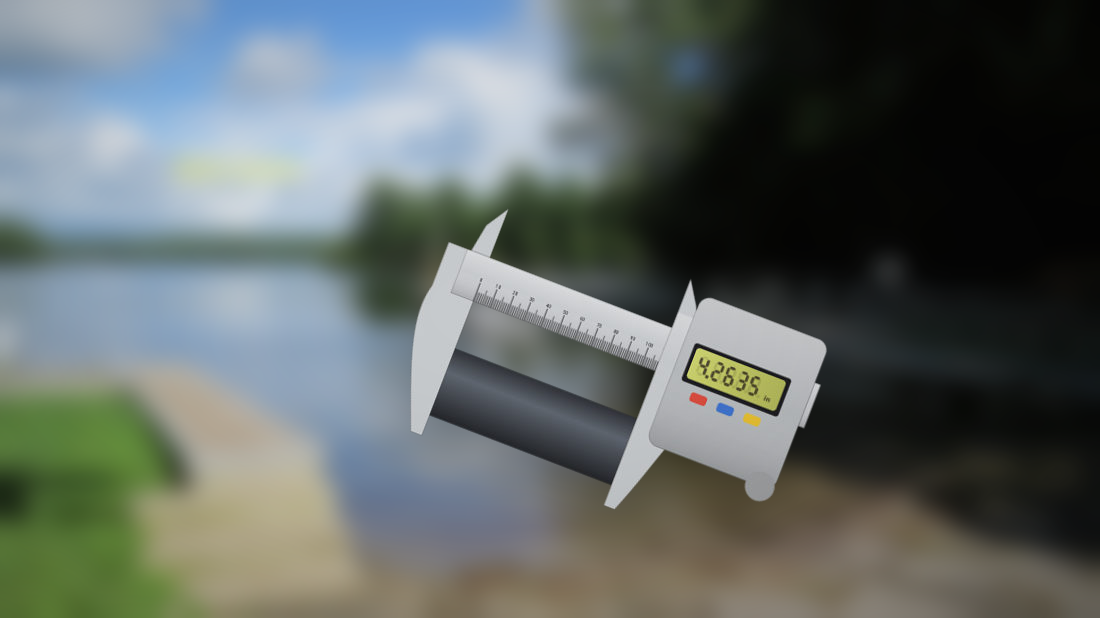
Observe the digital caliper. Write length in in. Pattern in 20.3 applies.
in 4.2635
